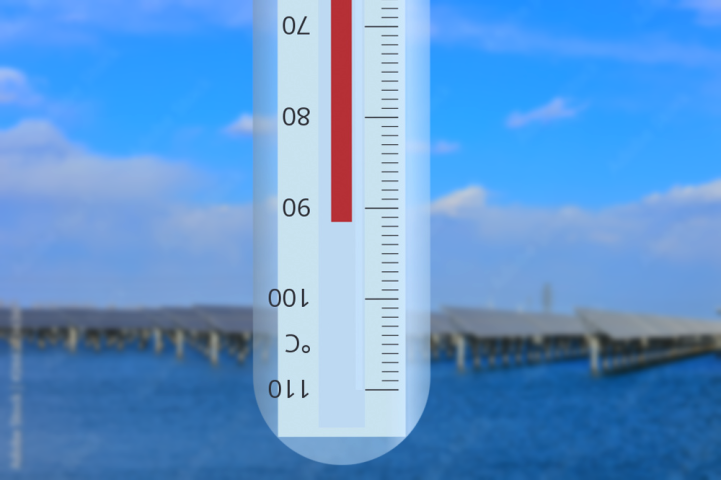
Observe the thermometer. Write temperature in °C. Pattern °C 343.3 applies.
°C 91.5
